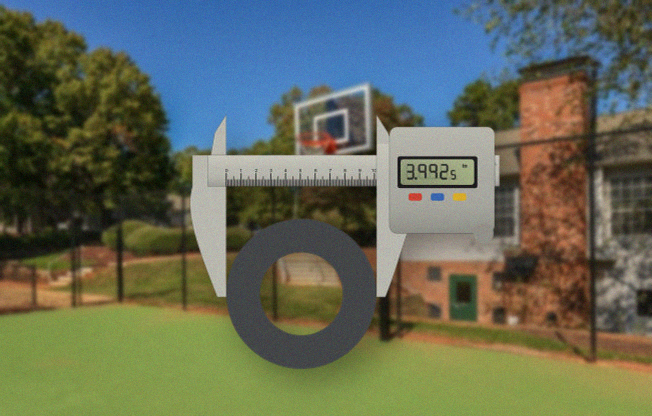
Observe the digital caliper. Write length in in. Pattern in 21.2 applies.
in 3.9925
